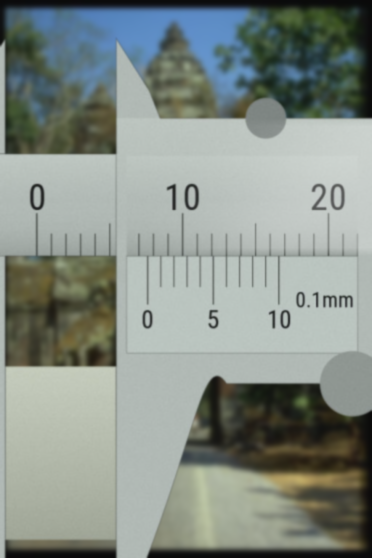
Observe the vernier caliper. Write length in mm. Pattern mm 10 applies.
mm 7.6
